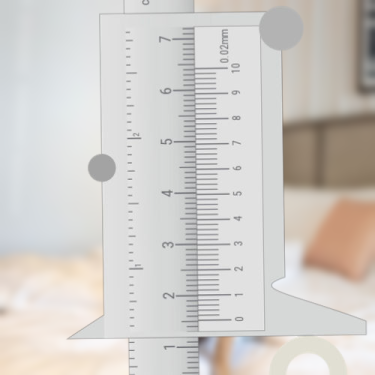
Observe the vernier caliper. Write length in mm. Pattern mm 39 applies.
mm 15.2
